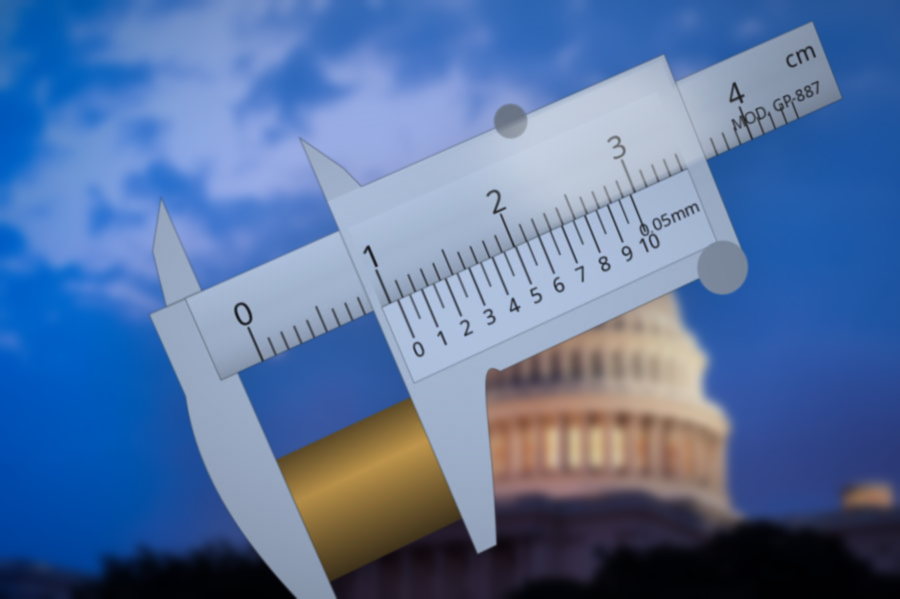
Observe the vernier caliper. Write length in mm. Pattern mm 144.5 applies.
mm 10.6
